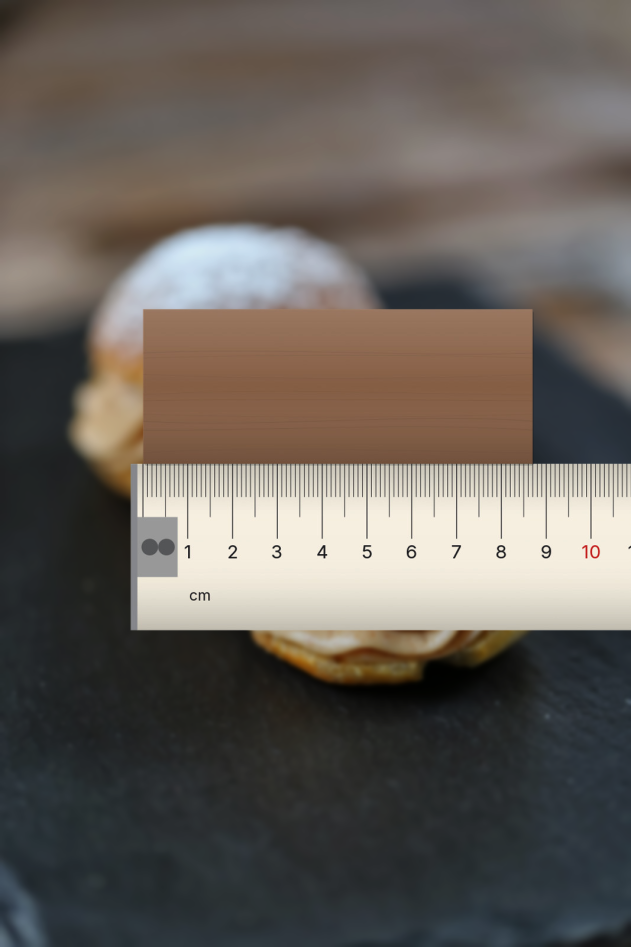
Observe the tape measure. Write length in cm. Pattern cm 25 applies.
cm 8.7
